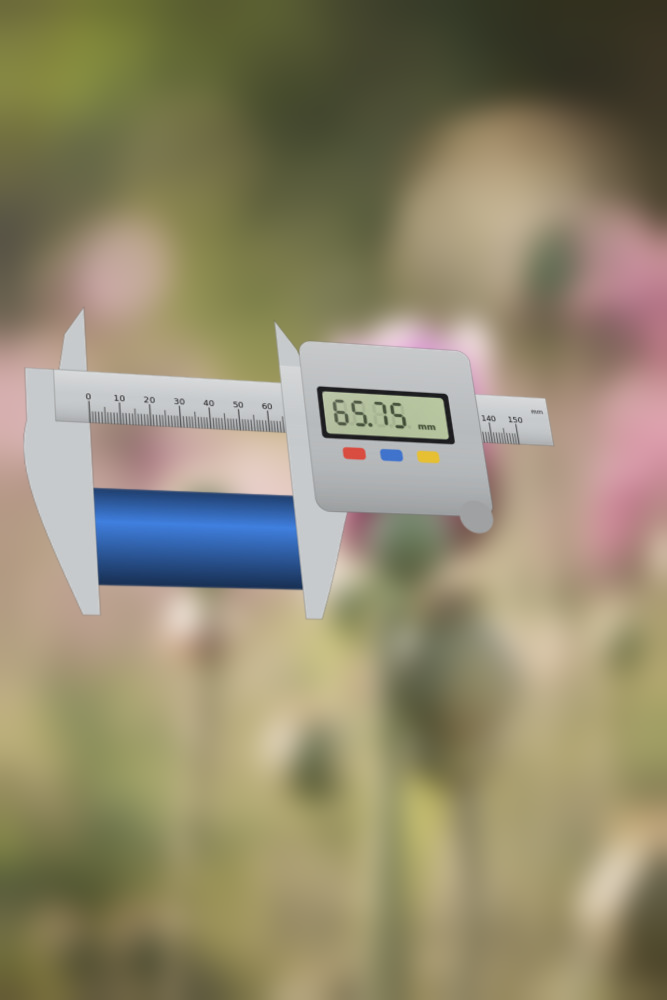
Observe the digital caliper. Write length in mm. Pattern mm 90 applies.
mm 65.75
